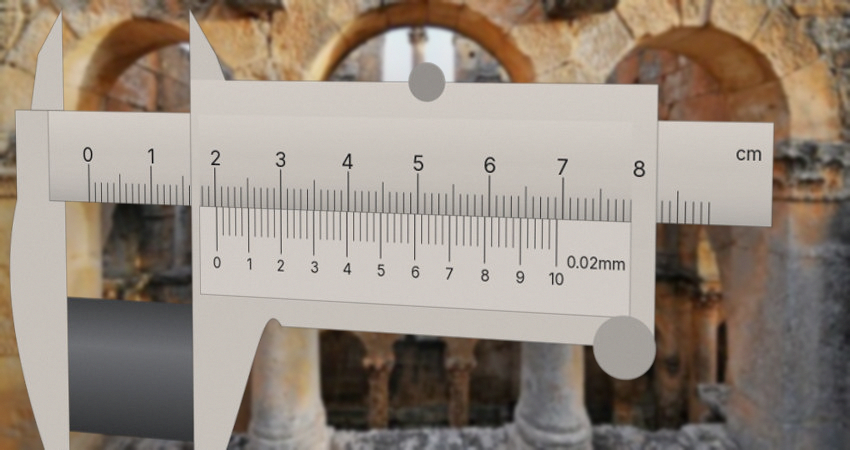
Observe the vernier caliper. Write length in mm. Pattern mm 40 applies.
mm 20.2
